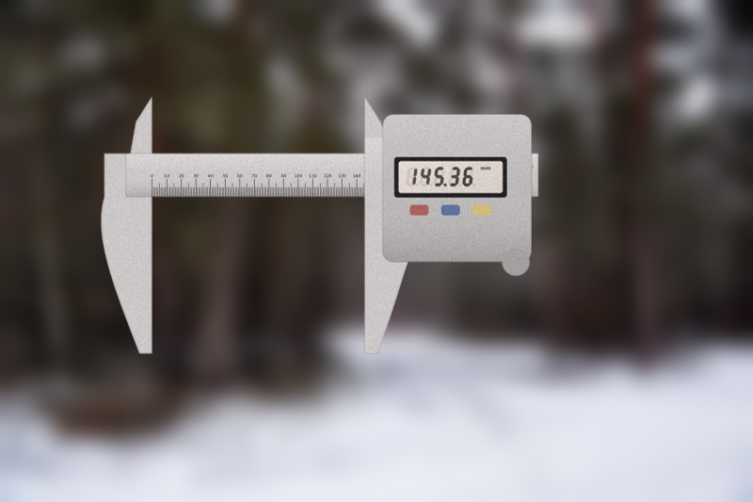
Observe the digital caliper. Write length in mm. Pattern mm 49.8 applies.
mm 145.36
